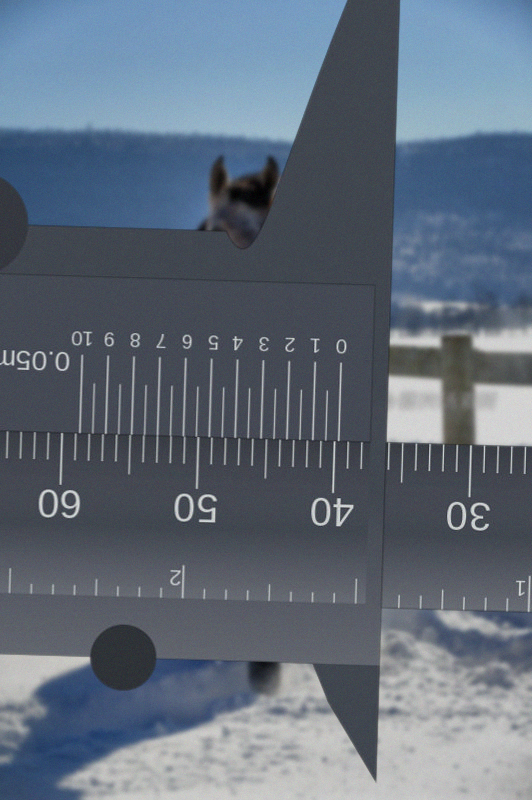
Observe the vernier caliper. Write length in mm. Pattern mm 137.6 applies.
mm 39.7
